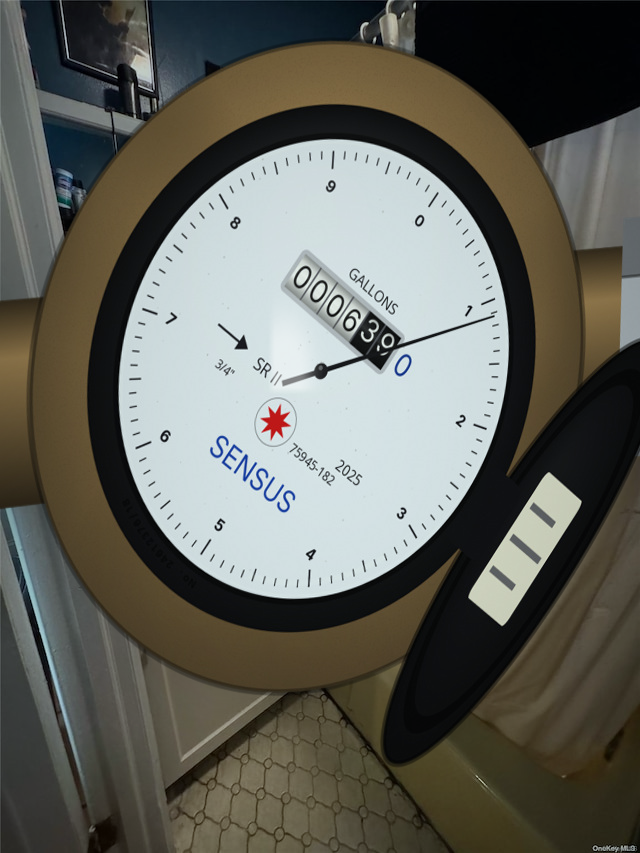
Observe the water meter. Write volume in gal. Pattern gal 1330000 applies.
gal 6391.1
